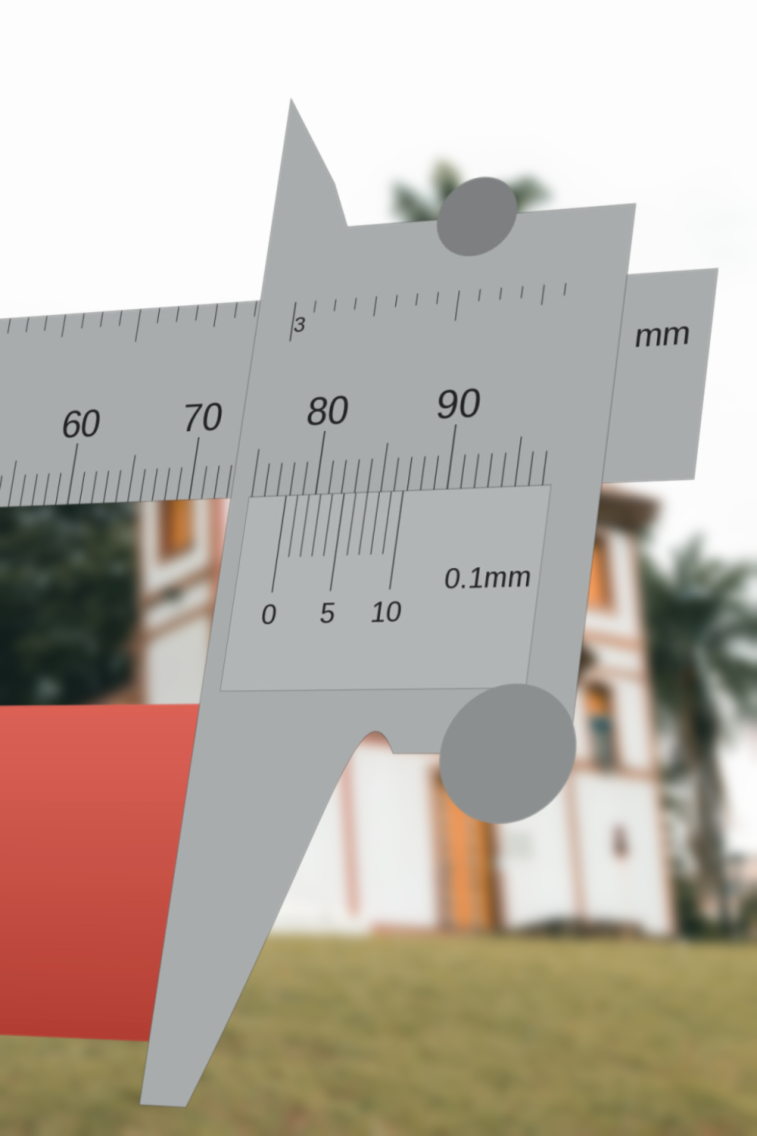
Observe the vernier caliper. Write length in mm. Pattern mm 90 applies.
mm 77.7
